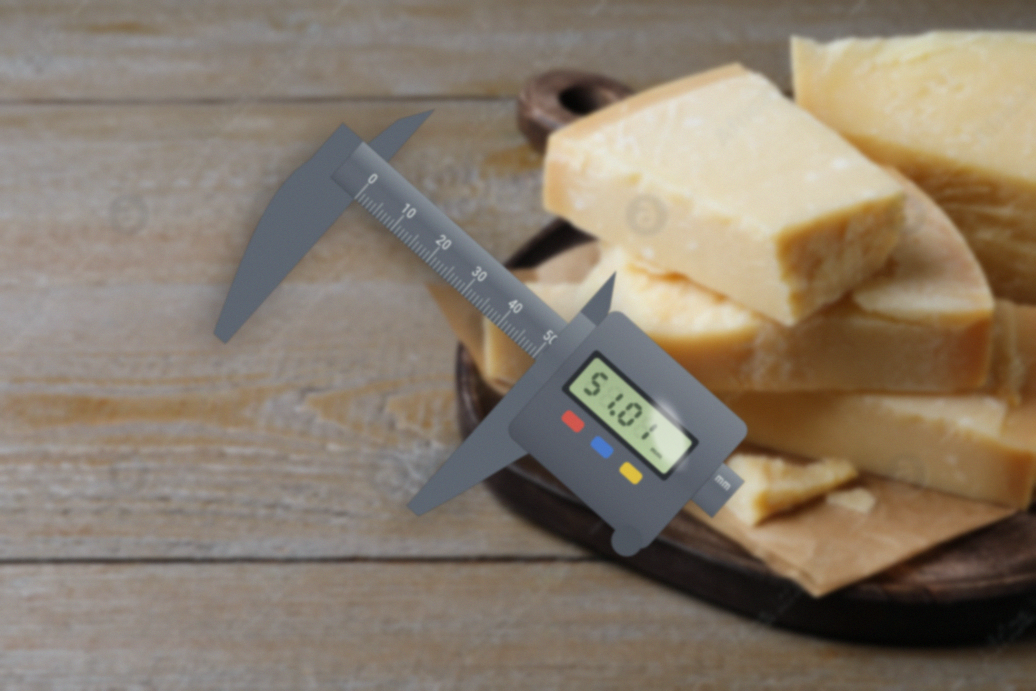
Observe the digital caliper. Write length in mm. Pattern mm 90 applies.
mm 51.01
